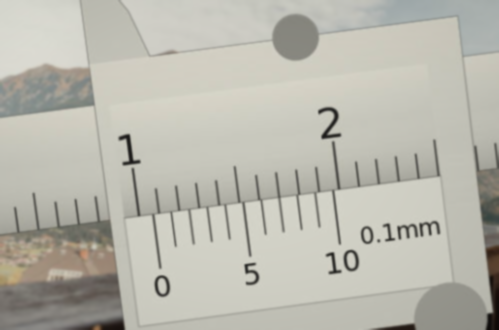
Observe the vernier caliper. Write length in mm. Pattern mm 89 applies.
mm 10.7
